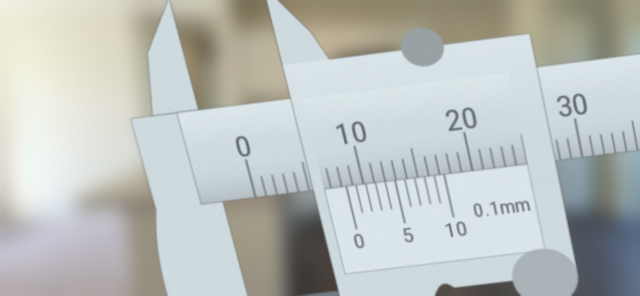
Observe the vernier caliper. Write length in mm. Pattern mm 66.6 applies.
mm 8.4
